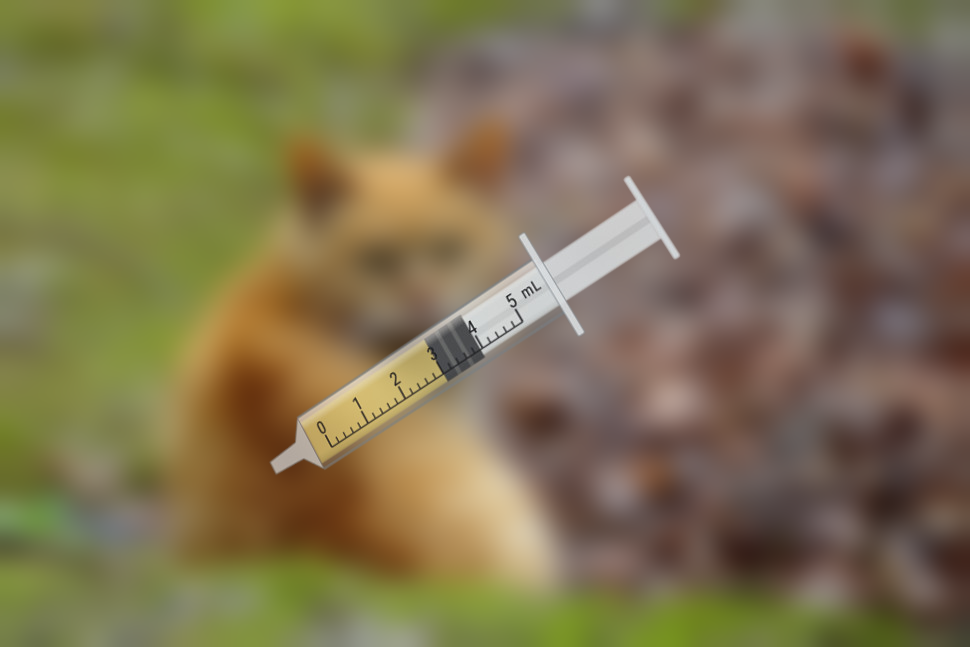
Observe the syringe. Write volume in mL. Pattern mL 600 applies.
mL 3
